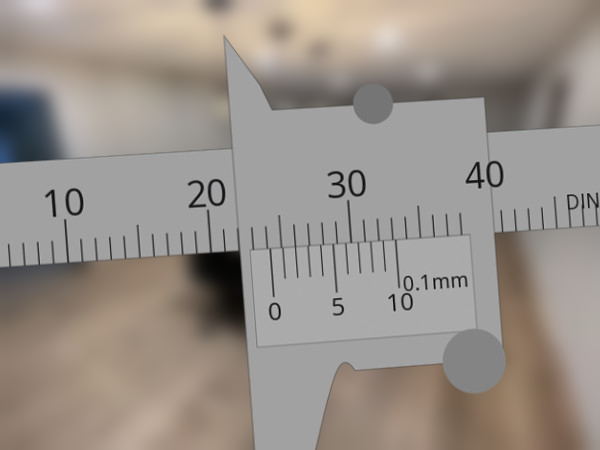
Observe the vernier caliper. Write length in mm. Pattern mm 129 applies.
mm 24.2
